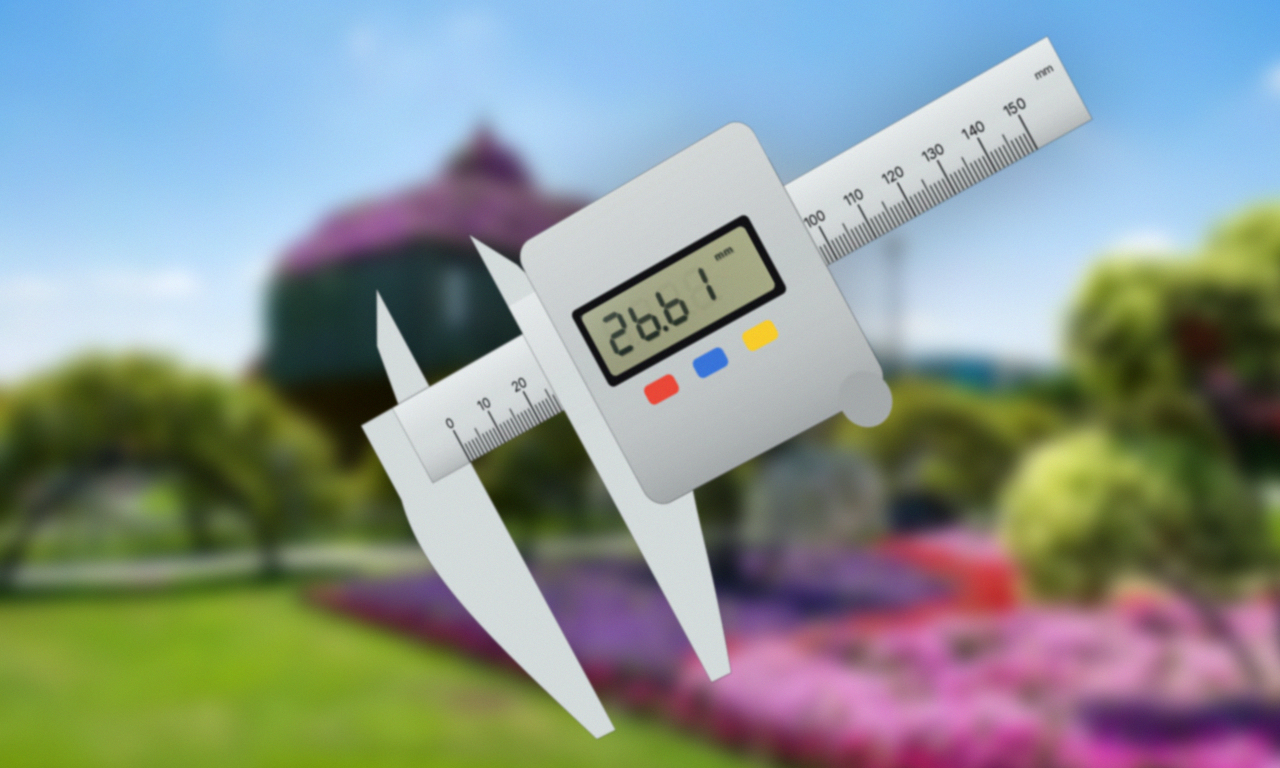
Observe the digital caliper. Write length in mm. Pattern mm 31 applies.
mm 26.61
